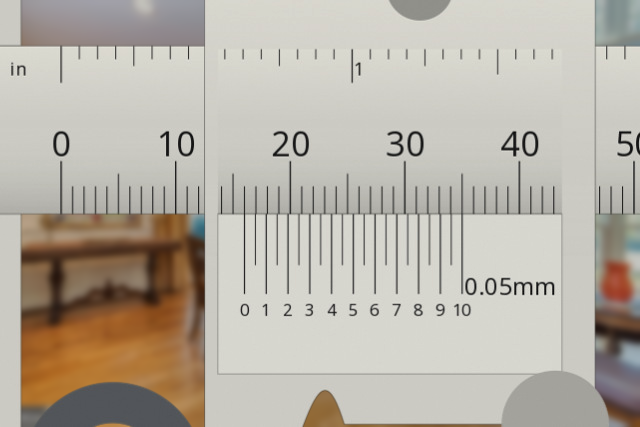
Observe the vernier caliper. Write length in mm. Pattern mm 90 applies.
mm 16.0
